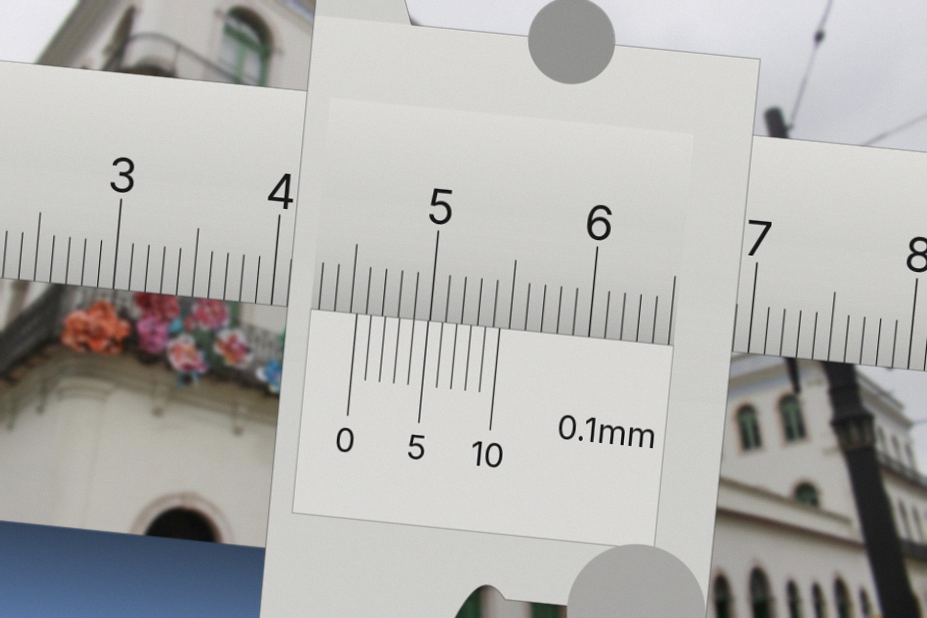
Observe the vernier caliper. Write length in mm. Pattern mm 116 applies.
mm 45.4
